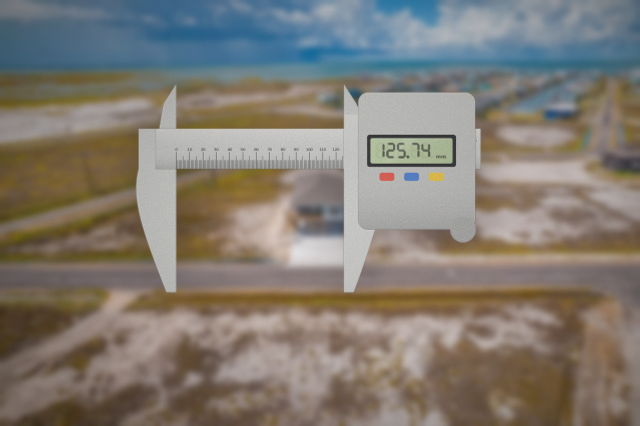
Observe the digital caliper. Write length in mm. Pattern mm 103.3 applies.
mm 125.74
